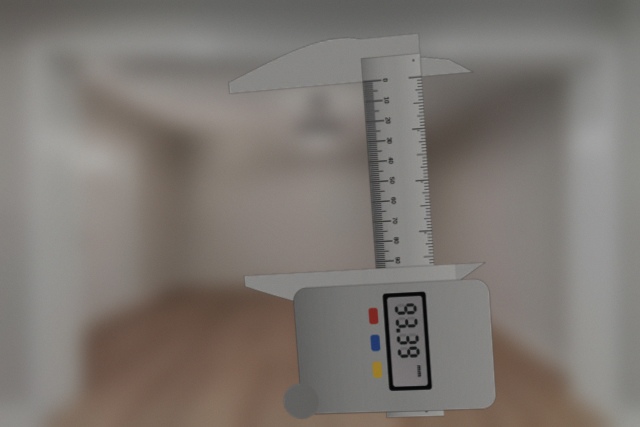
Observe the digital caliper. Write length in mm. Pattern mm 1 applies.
mm 93.39
